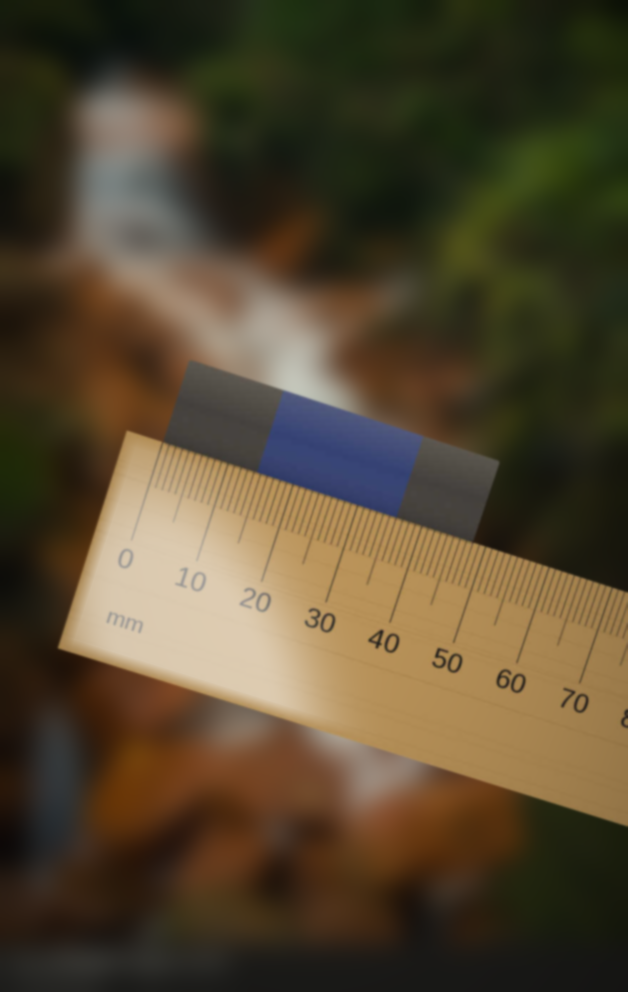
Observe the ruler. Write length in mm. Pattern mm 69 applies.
mm 48
